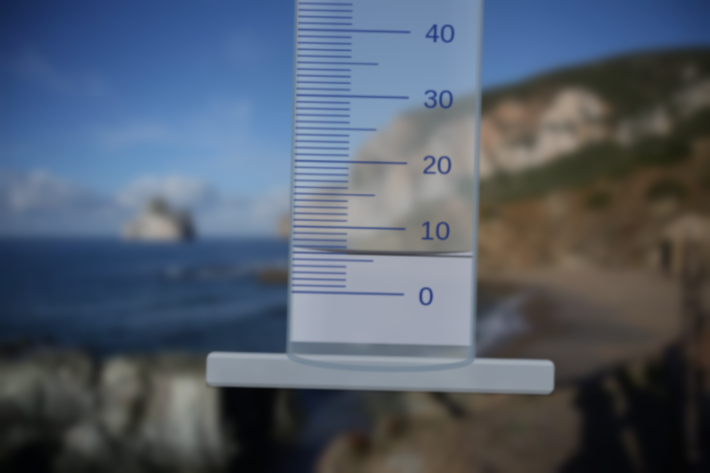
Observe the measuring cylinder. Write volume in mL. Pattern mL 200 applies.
mL 6
